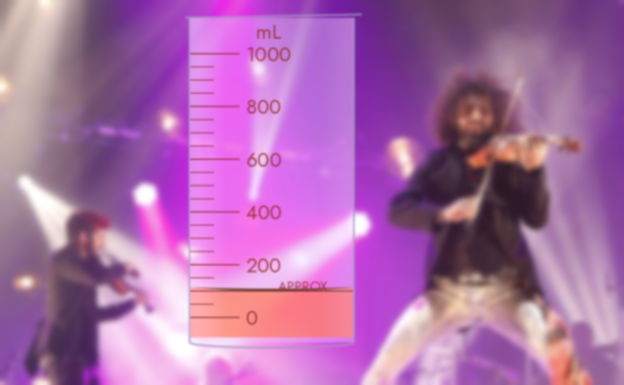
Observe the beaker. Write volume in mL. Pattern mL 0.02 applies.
mL 100
